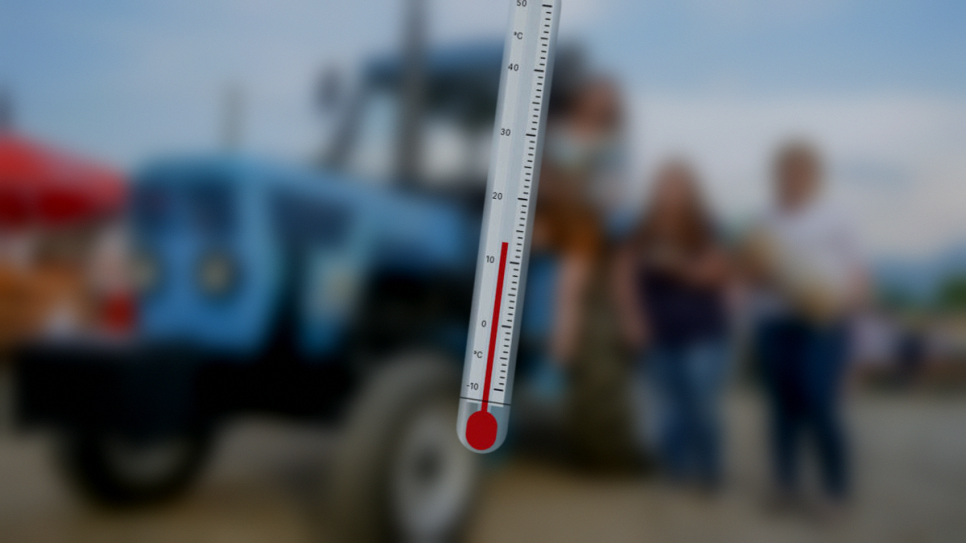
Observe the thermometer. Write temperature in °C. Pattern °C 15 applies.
°C 13
